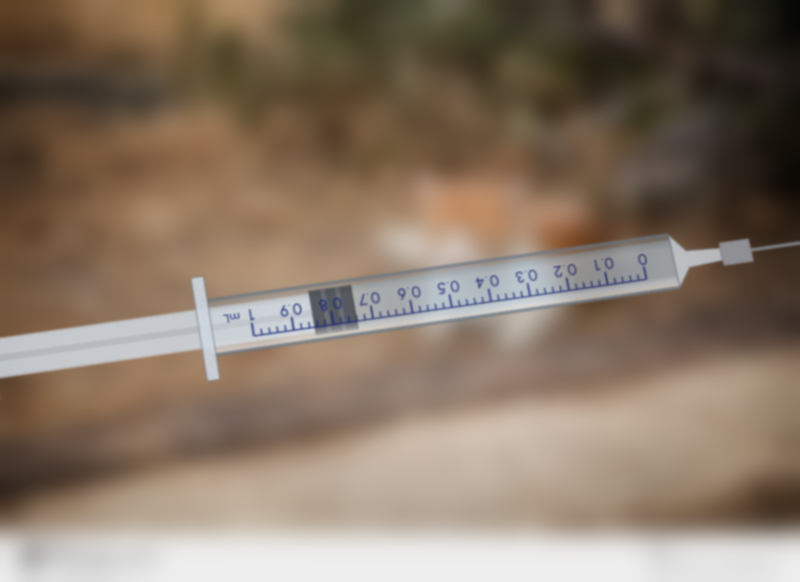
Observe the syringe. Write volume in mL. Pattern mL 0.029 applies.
mL 0.74
